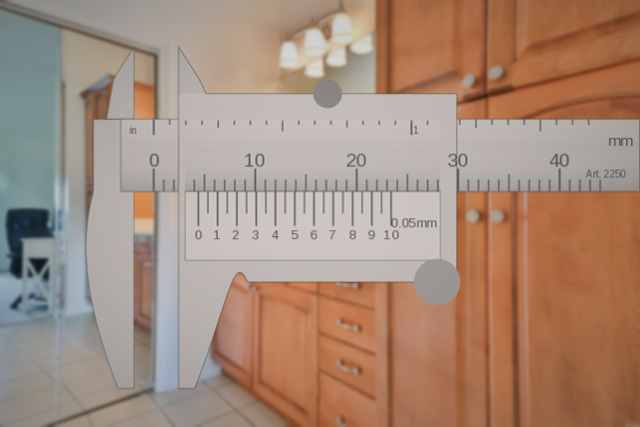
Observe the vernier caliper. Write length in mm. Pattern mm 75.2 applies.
mm 4.4
